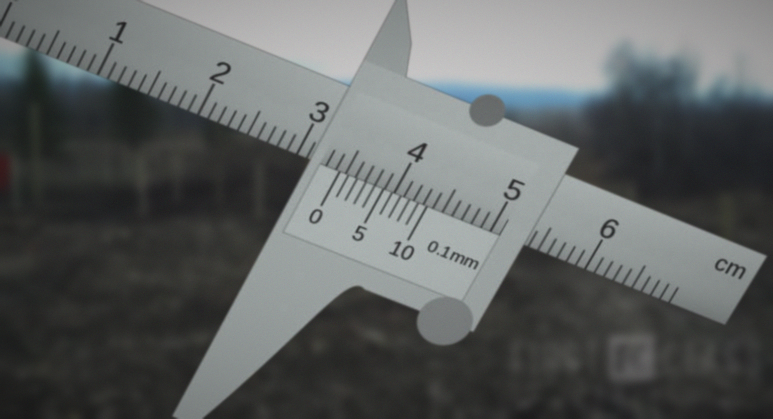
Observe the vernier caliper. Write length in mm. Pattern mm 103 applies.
mm 34.4
